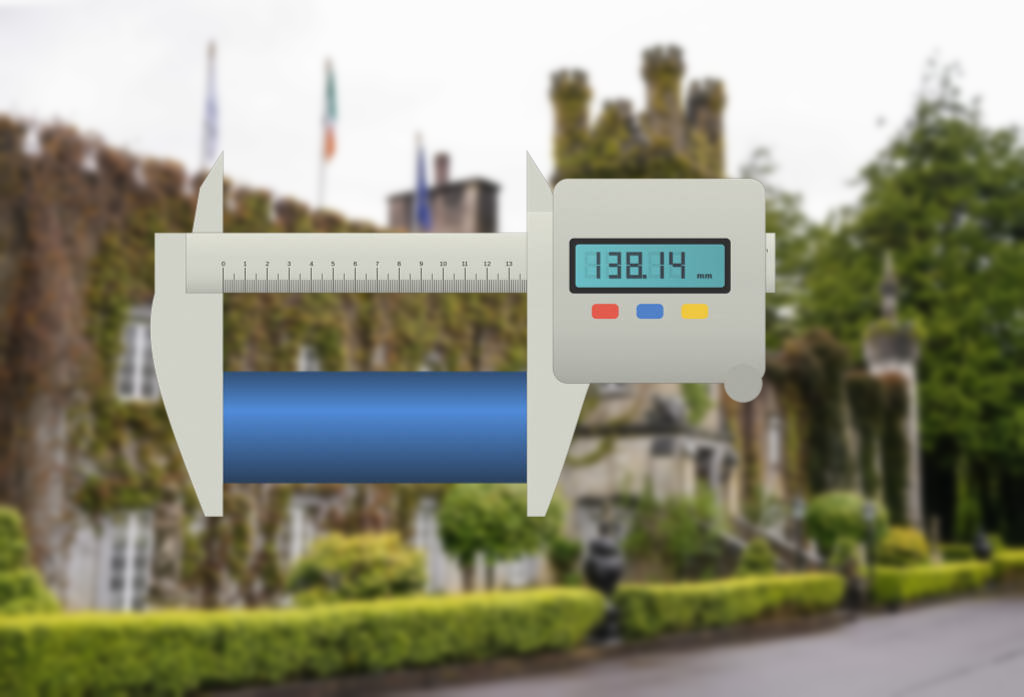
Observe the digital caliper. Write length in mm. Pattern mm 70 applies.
mm 138.14
